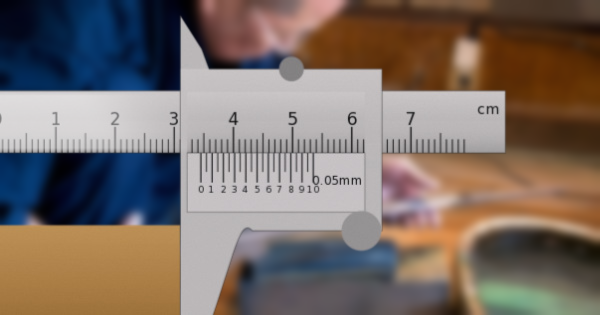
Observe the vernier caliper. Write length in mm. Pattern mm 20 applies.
mm 34.5
